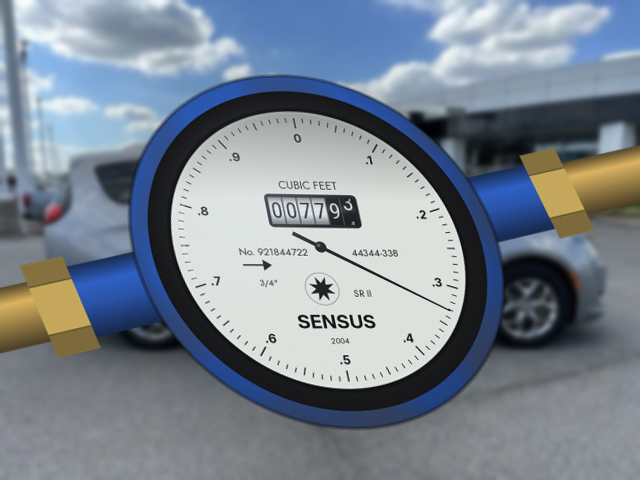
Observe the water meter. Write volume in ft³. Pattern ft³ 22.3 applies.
ft³ 7793.33
